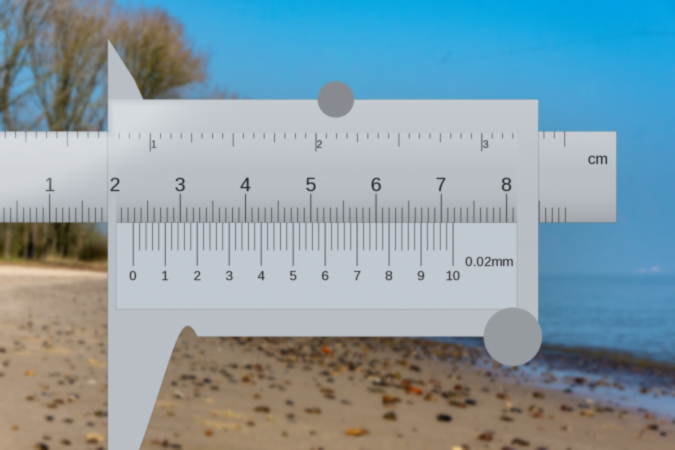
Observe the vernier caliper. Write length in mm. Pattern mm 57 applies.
mm 22.8
